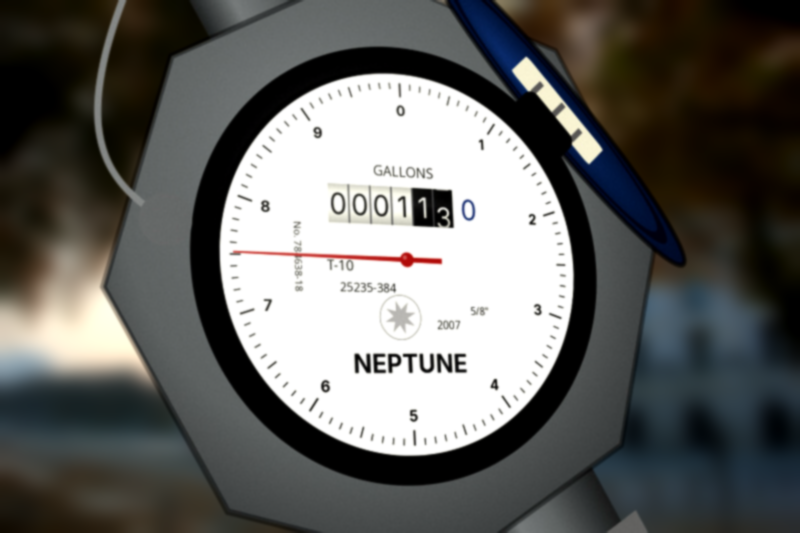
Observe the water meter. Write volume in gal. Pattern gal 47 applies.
gal 1127.5
